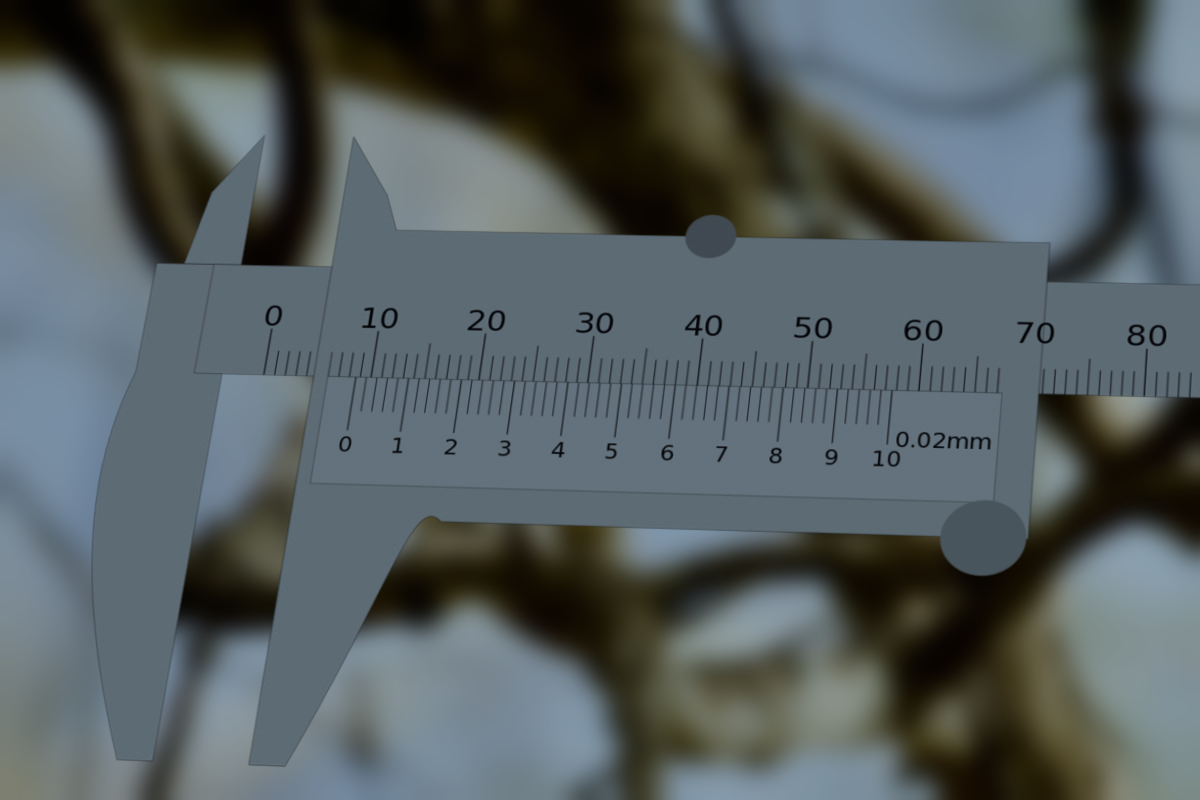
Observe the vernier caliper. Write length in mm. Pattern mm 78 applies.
mm 8.6
